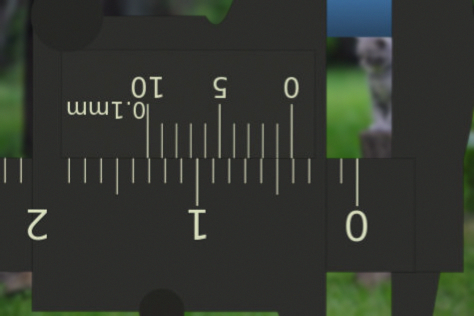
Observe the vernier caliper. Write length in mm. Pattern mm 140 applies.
mm 4.1
